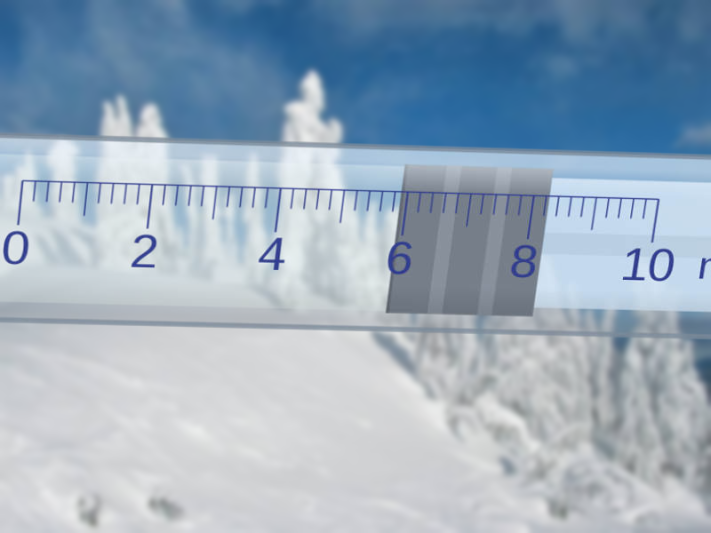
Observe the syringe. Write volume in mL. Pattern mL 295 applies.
mL 5.9
